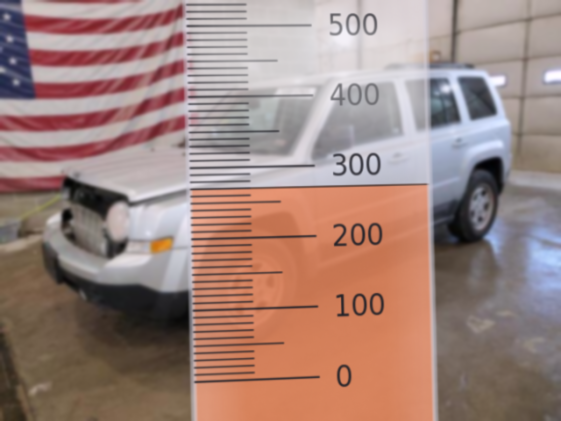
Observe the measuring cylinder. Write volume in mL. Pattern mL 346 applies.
mL 270
